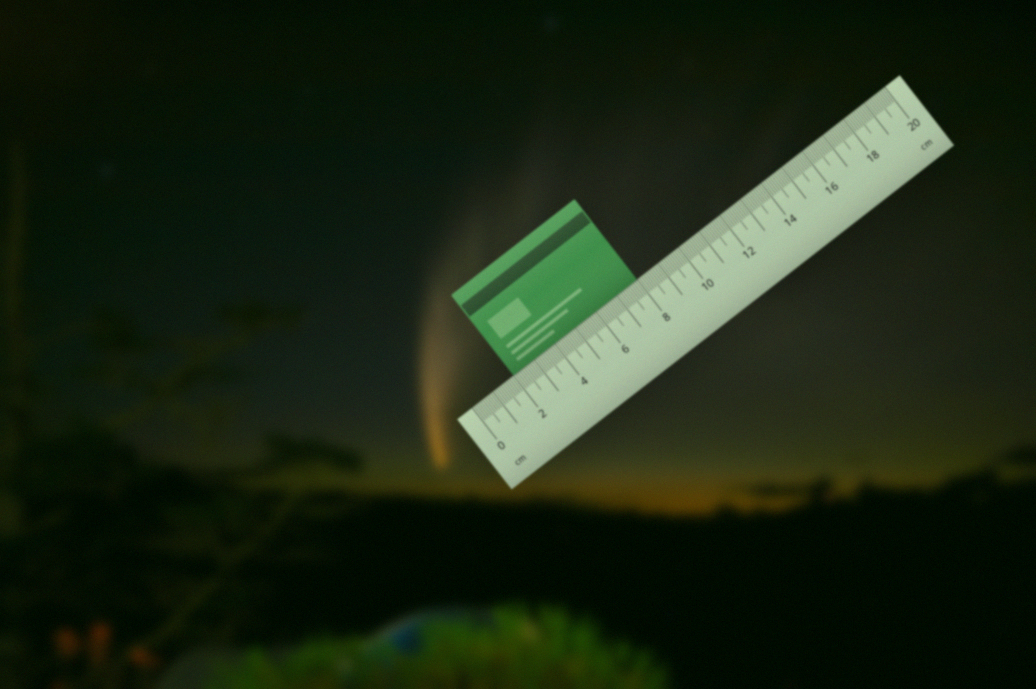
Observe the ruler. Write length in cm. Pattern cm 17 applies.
cm 6
